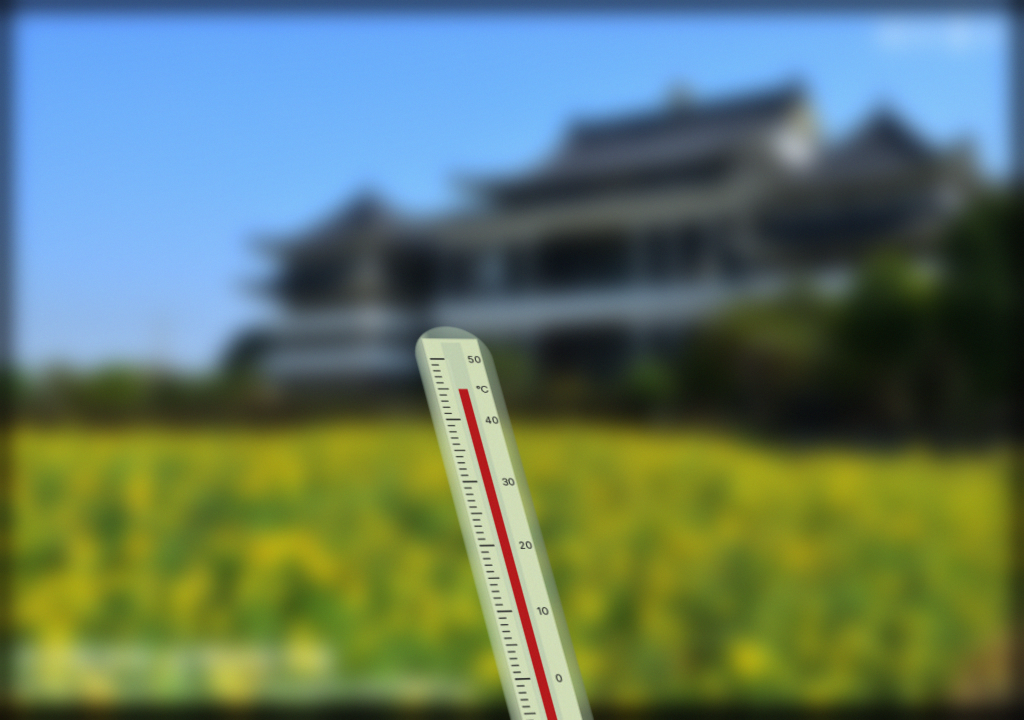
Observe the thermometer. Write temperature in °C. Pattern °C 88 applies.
°C 45
